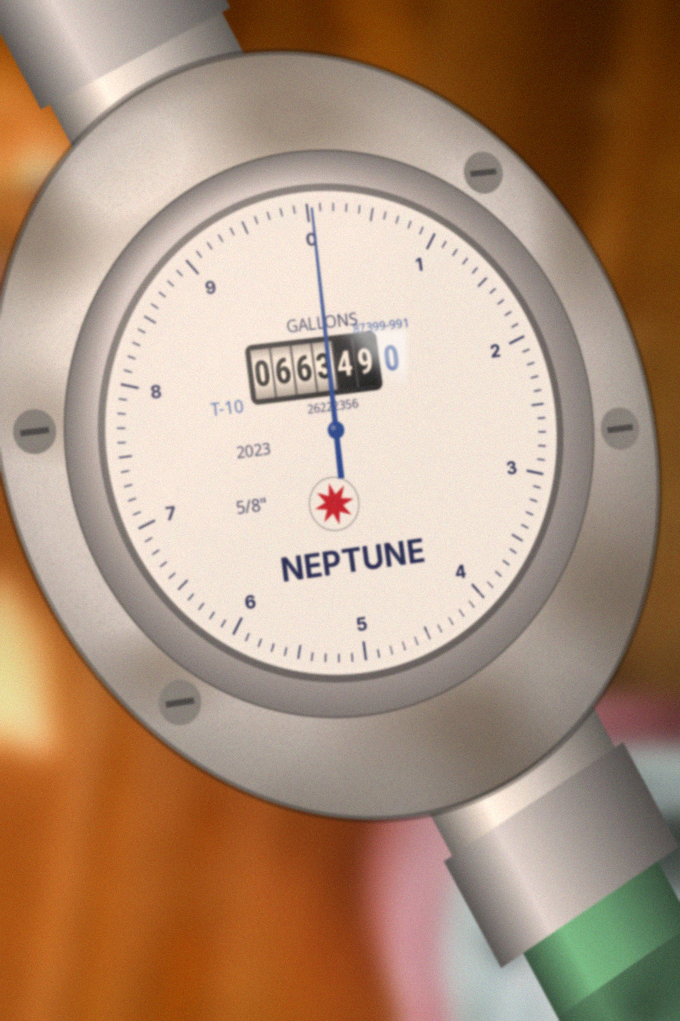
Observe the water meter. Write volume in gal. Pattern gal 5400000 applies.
gal 663490.0
